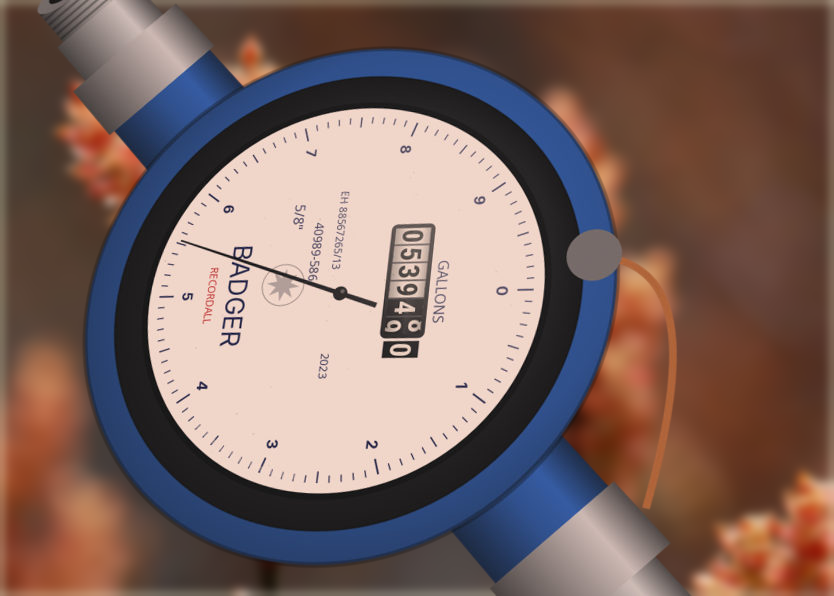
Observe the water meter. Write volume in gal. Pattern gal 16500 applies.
gal 539485.5
